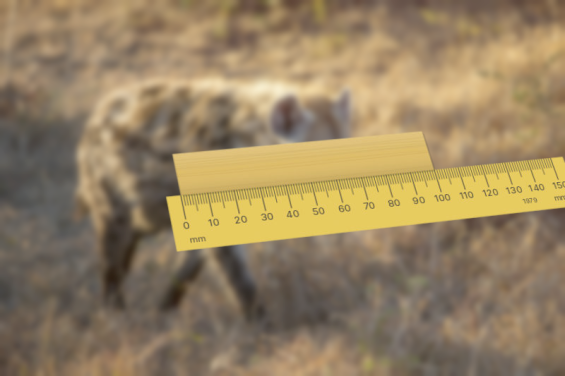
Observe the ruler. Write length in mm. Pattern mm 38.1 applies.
mm 100
